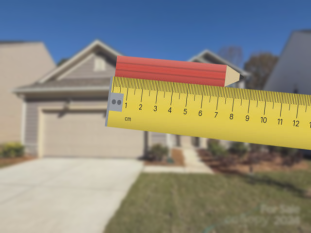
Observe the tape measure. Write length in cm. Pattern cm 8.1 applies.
cm 8.5
